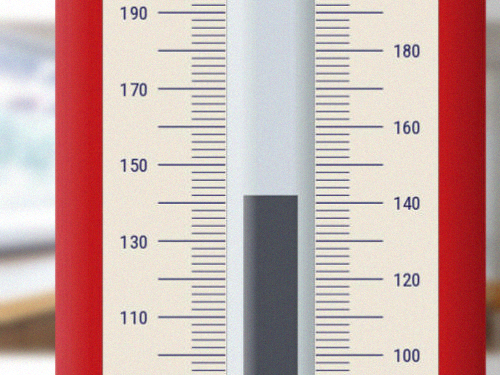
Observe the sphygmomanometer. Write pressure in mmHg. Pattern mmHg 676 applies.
mmHg 142
